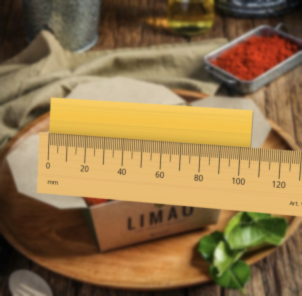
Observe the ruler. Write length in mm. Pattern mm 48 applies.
mm 105
